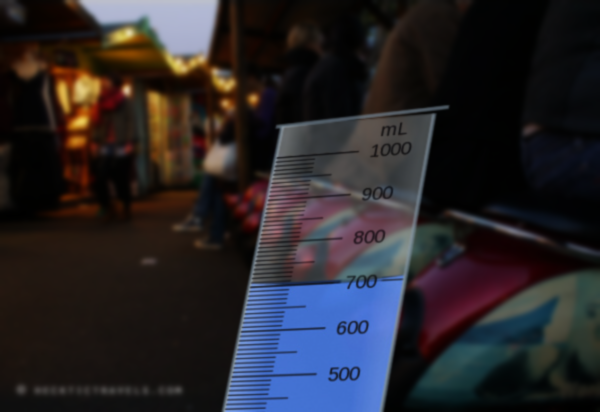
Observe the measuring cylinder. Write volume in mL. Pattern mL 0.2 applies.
mL 700
